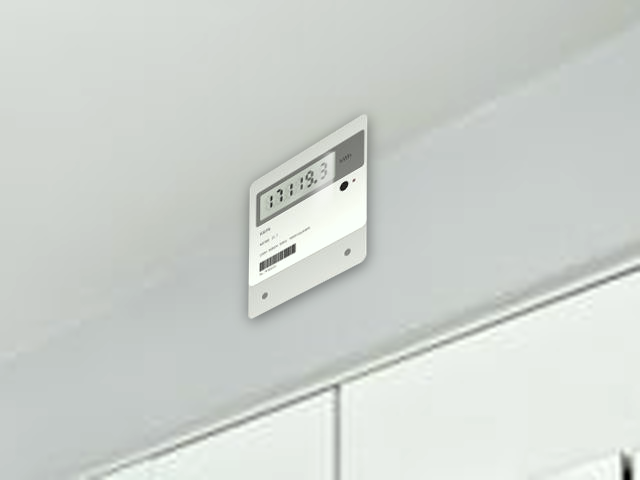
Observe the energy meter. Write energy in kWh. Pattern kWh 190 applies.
kWh 17119.3
